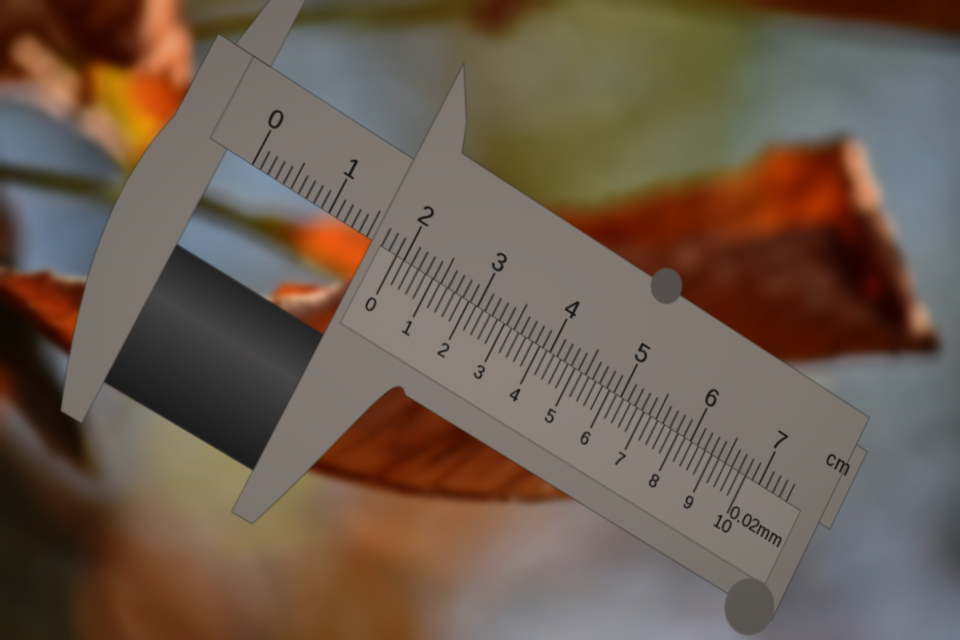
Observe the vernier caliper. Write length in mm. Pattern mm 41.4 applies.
mm 19.0
